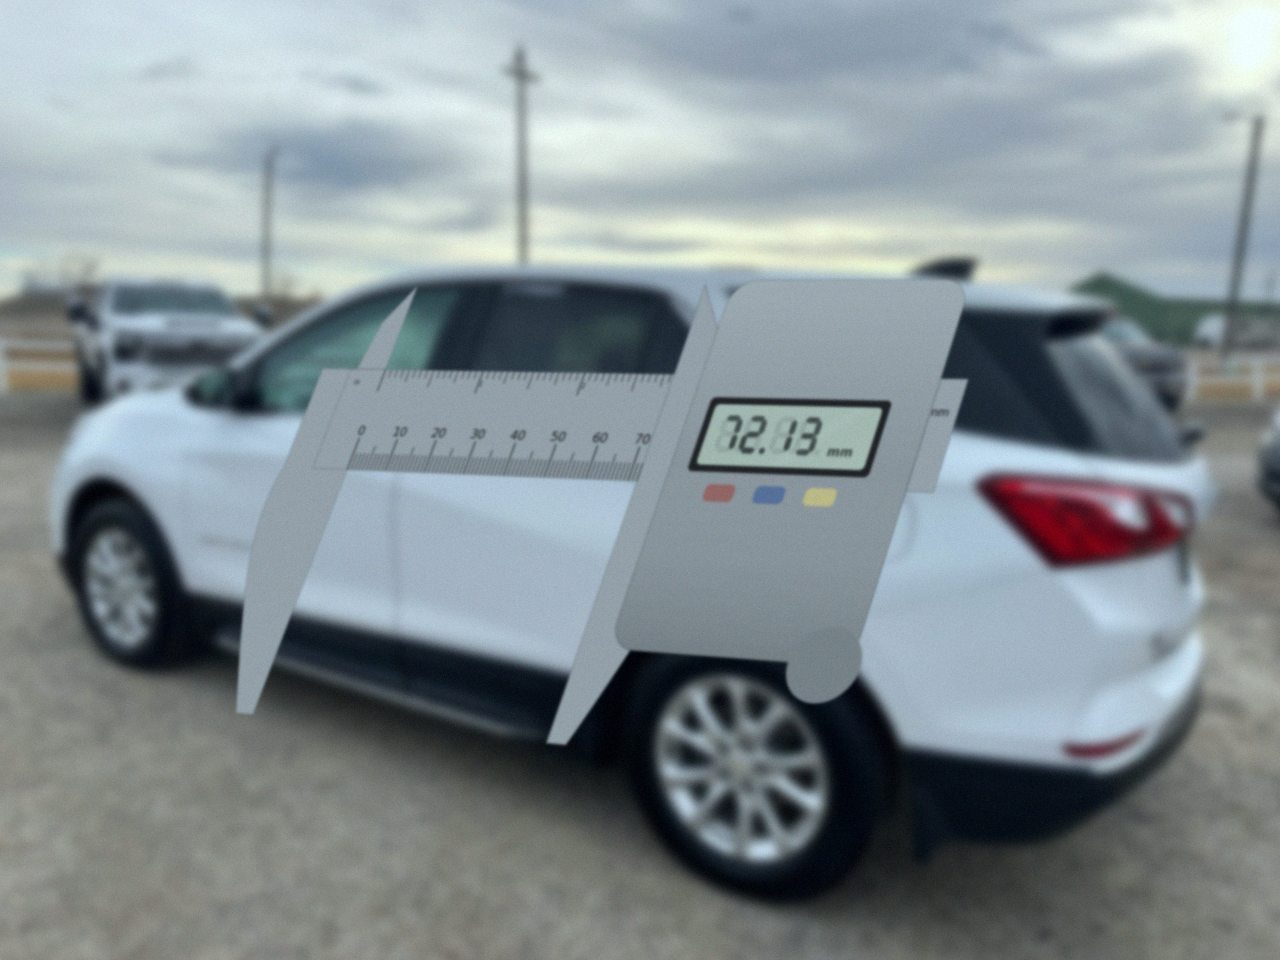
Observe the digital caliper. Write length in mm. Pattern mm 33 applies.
mm 72.13
